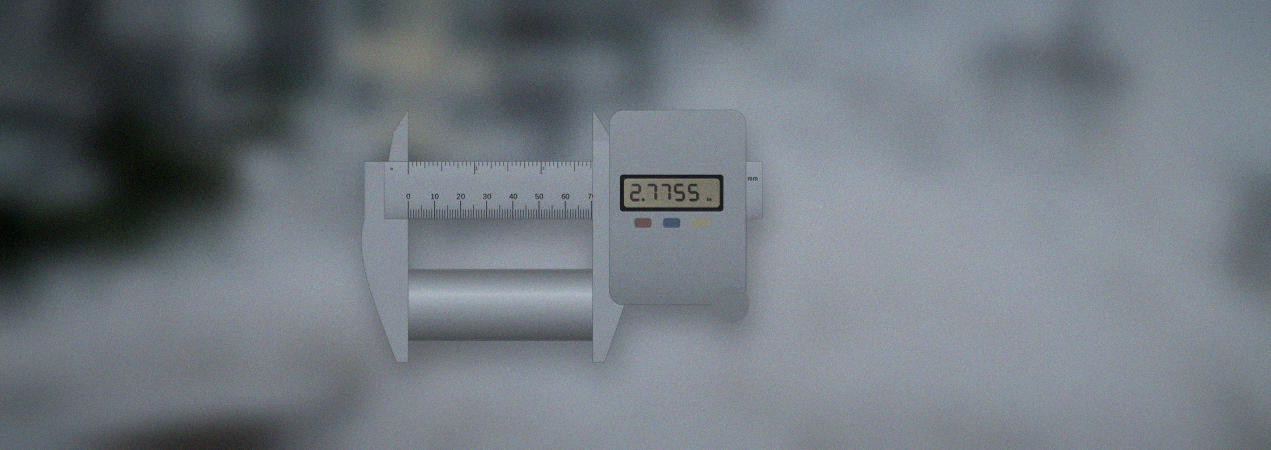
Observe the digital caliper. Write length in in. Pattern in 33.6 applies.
in 2.7755
